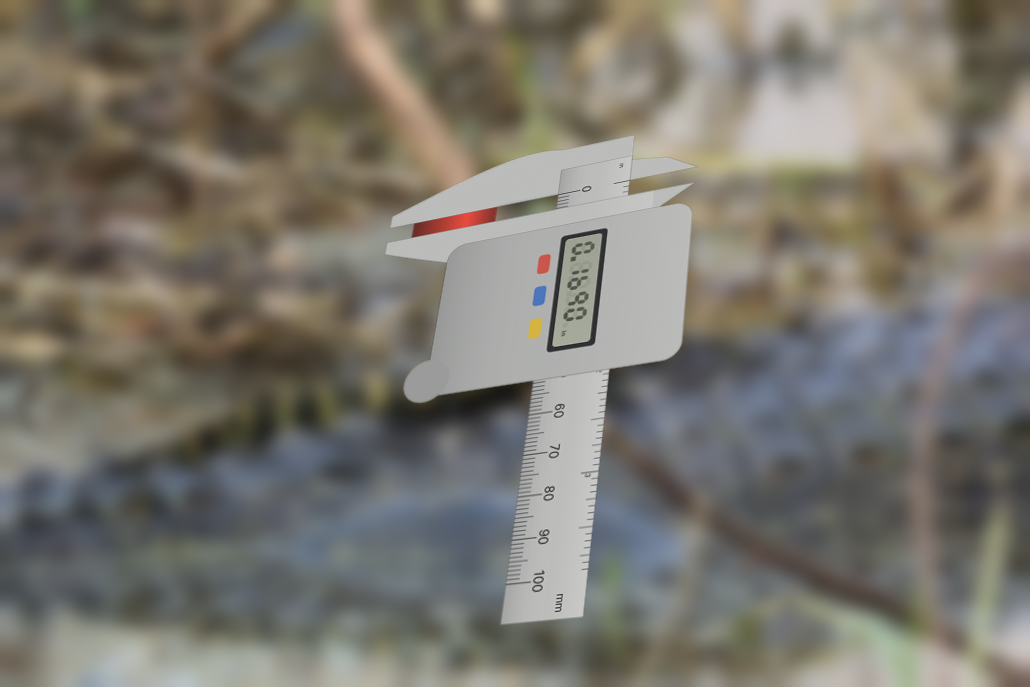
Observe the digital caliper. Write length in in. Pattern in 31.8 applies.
in 0.1690
